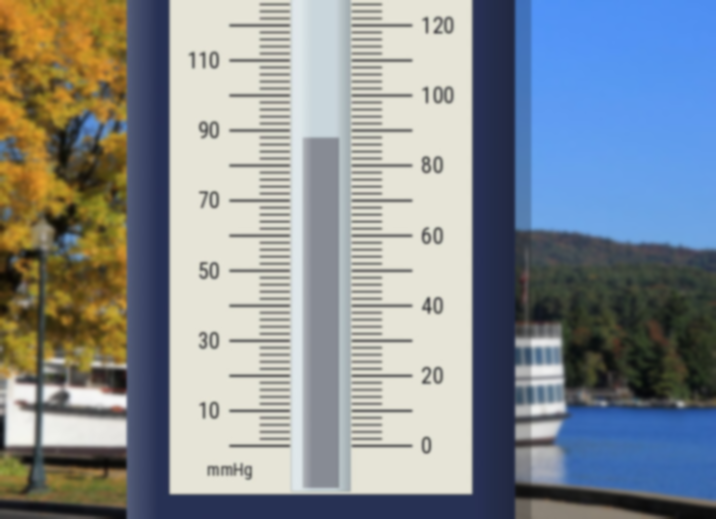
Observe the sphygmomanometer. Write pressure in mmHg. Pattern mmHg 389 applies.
mmHg 88
